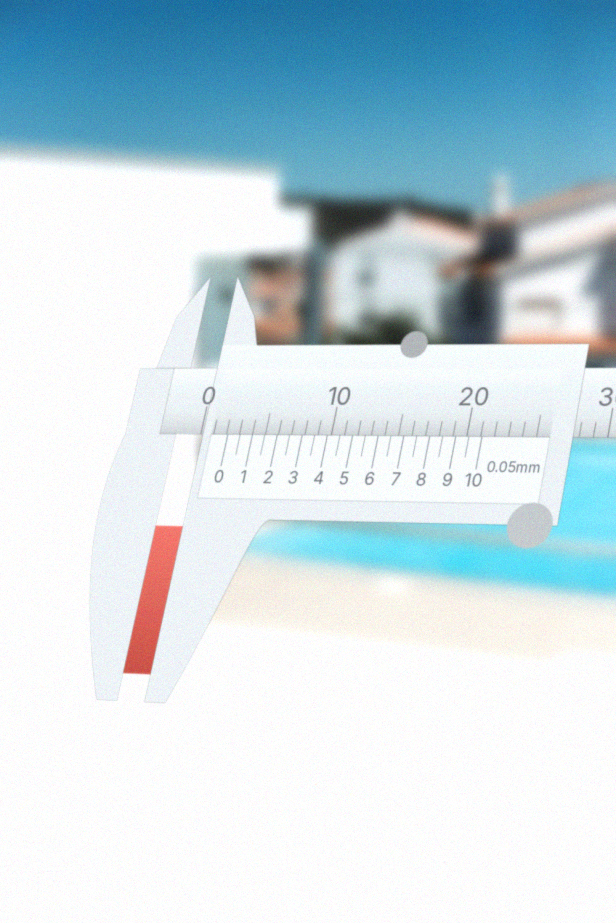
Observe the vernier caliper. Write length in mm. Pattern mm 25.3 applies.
mm 2.1
